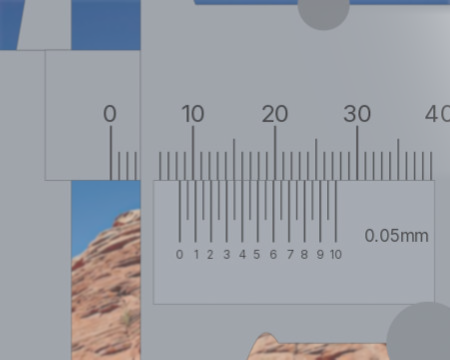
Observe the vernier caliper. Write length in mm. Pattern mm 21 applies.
mm 8.4
